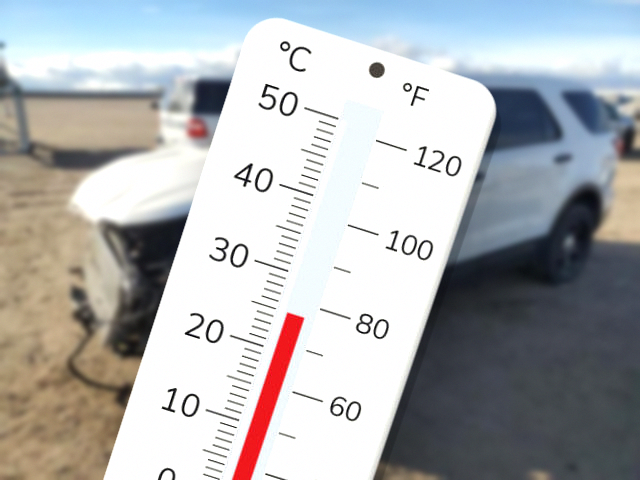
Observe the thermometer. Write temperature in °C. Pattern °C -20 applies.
°C 25
